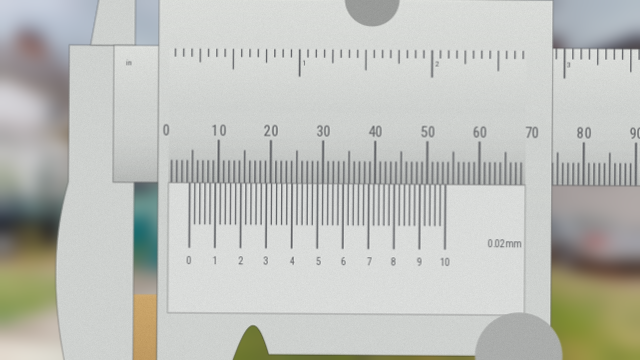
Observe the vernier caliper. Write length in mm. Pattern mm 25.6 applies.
mm 4.5
